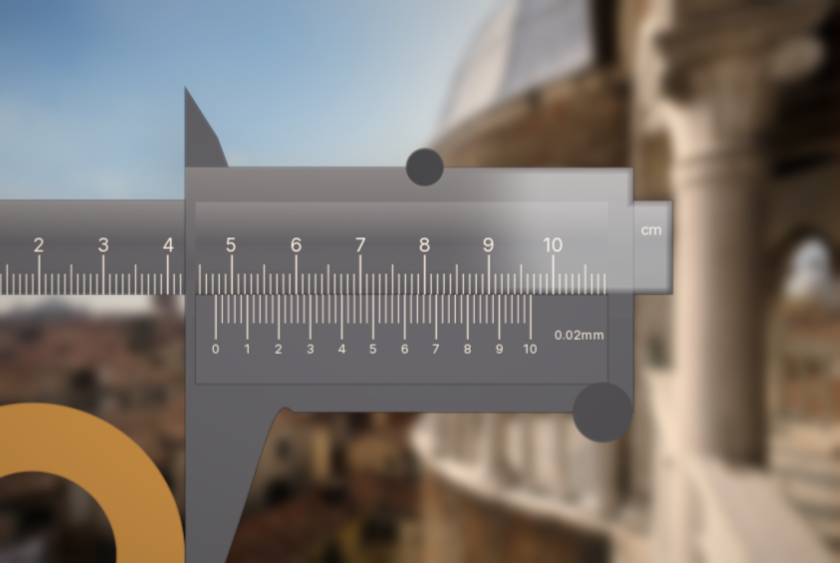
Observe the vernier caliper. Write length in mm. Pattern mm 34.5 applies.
mm 47.5
